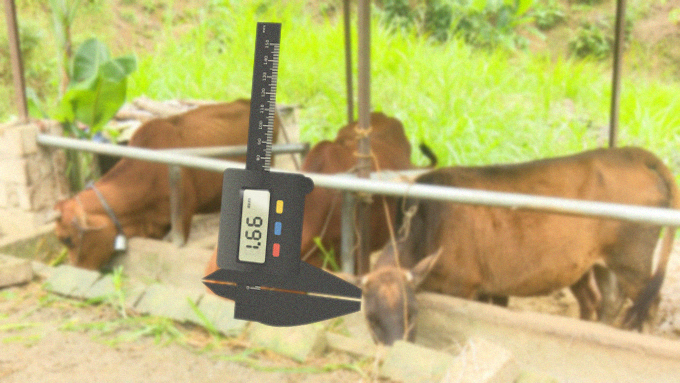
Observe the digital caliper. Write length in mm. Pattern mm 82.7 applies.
mm 1.66
